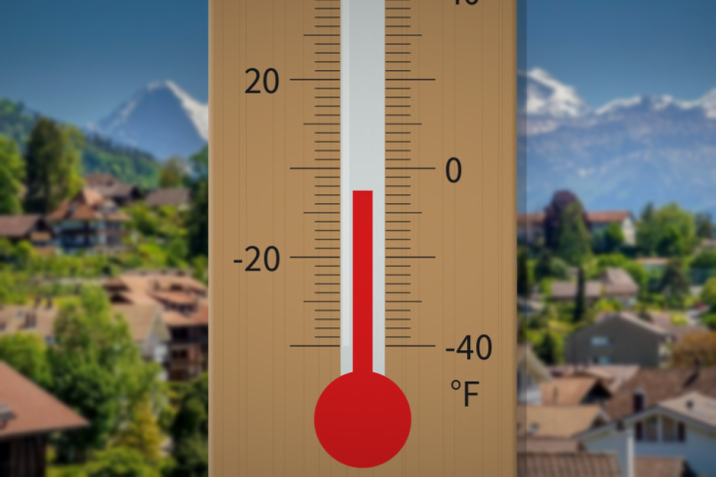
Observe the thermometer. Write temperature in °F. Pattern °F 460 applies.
°F -5
